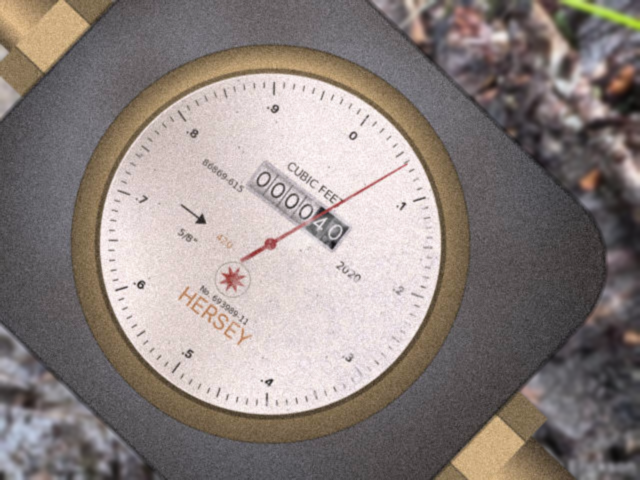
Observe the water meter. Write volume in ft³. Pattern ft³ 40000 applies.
ft³ 40.06
